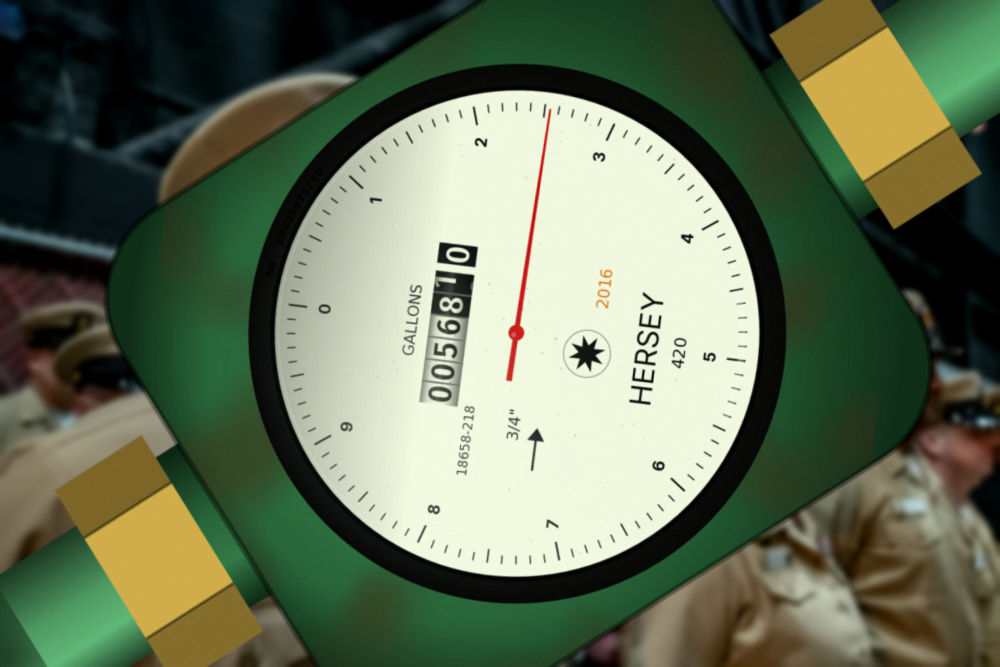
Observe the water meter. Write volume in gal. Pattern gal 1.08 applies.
gal 56812.5
